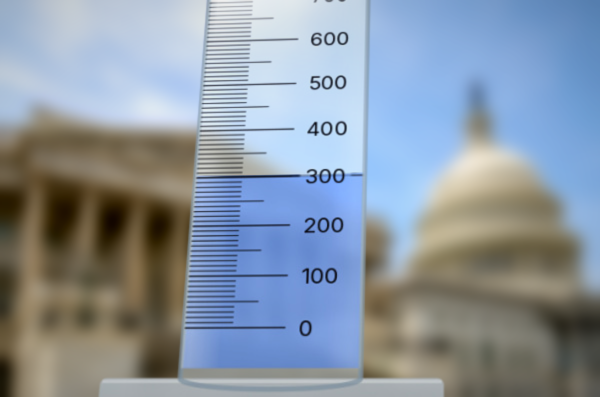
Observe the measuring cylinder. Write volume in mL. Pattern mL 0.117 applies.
mL 300
